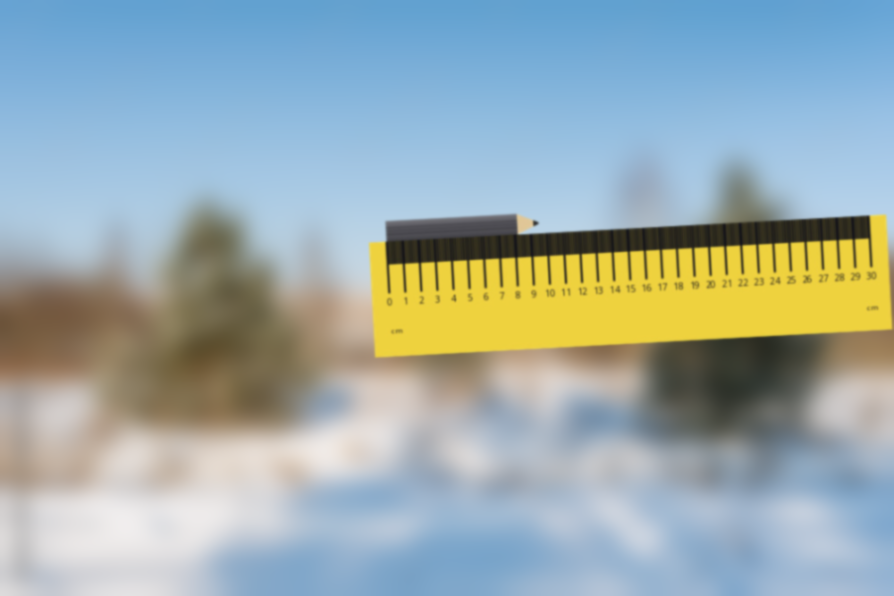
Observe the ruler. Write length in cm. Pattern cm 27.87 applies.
cm 9.5
